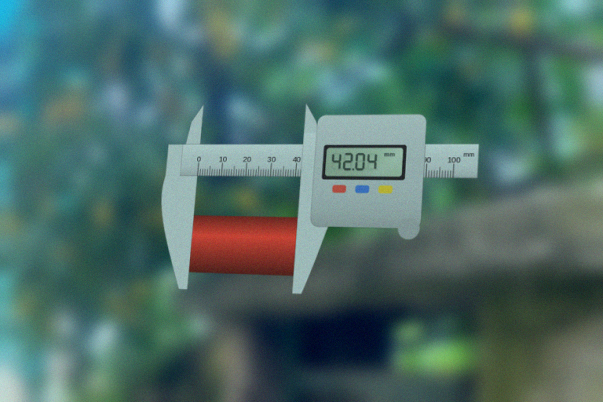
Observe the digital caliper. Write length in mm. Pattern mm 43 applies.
mm 42.04
